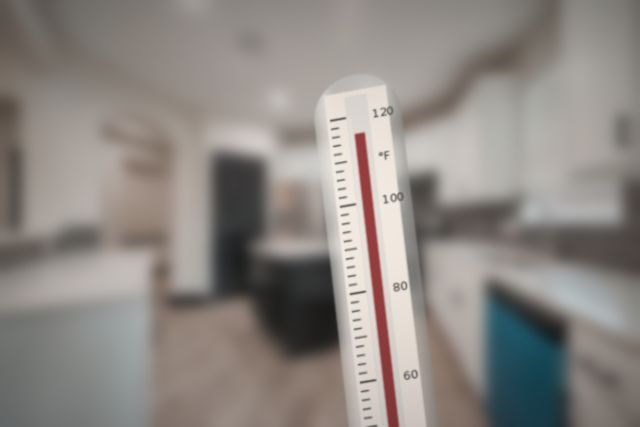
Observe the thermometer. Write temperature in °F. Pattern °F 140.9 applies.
°F 116
